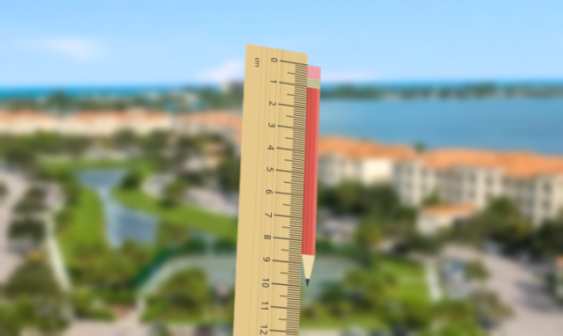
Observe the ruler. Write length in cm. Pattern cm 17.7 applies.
cm 10
